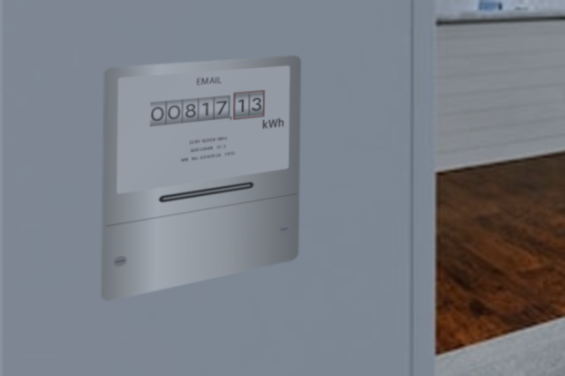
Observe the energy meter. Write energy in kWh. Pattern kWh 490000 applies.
kWh 817.13
